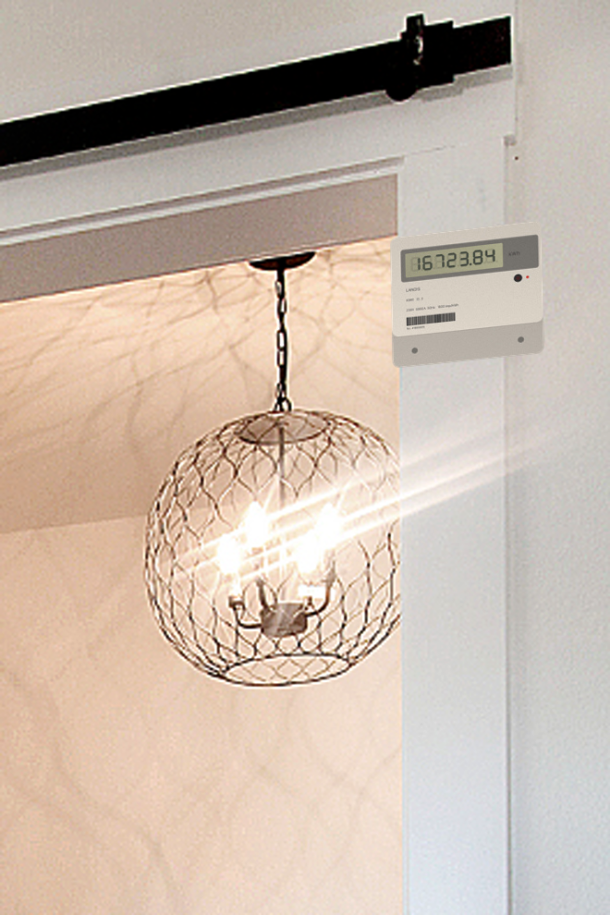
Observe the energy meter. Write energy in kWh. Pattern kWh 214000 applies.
kWh 16723.84
